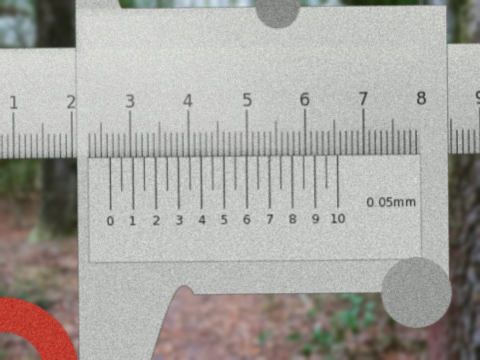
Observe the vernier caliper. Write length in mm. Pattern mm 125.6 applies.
mm 26.5
